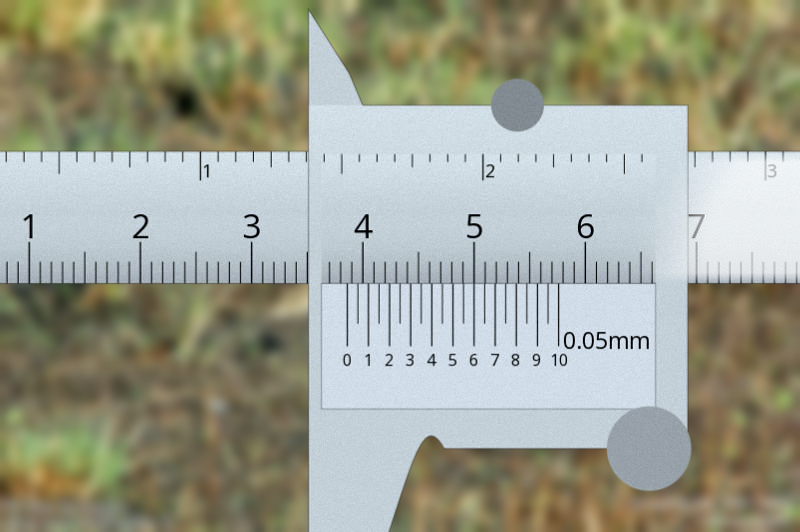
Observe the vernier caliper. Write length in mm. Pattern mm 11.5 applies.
mm 38.6
